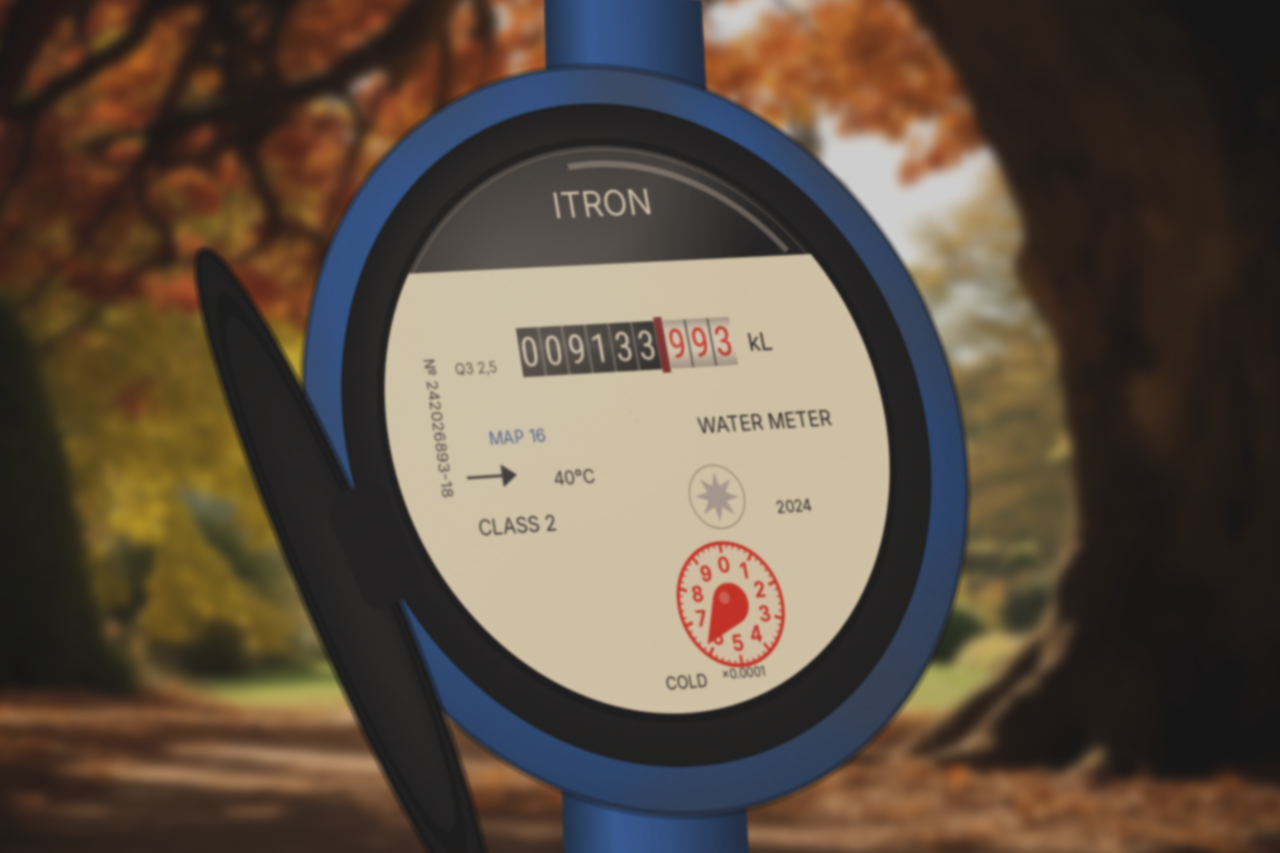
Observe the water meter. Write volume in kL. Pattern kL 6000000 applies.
kL 9133.9936
